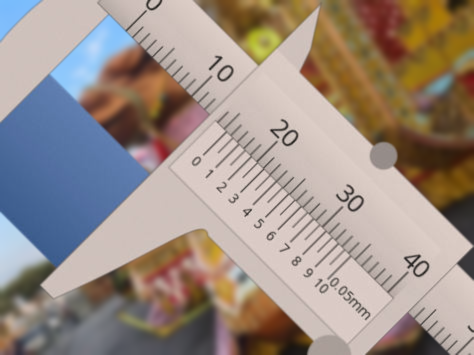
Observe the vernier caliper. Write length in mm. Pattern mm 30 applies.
mm 15.4
